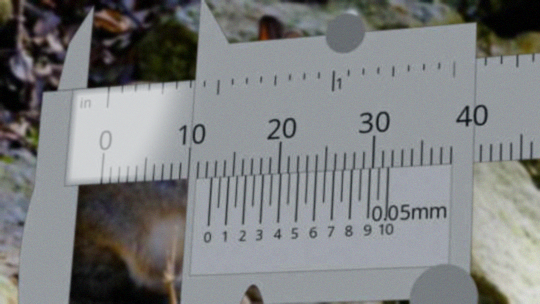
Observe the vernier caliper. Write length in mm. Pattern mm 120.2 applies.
mm 12.6
